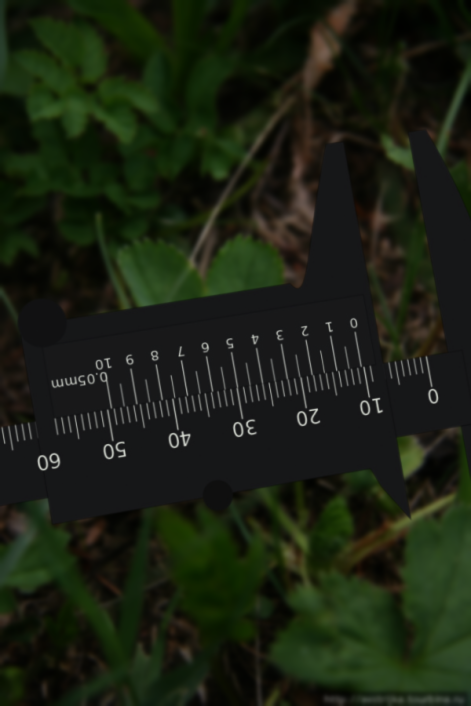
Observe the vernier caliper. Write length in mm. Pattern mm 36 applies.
mm 10.4
